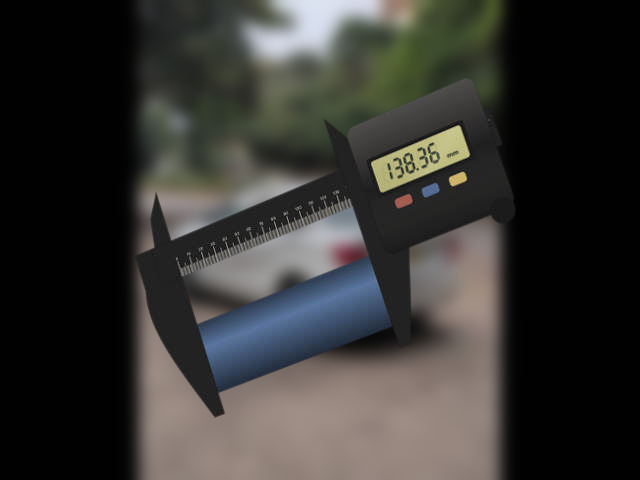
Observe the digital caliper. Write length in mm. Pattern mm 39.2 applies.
mm 138.36
